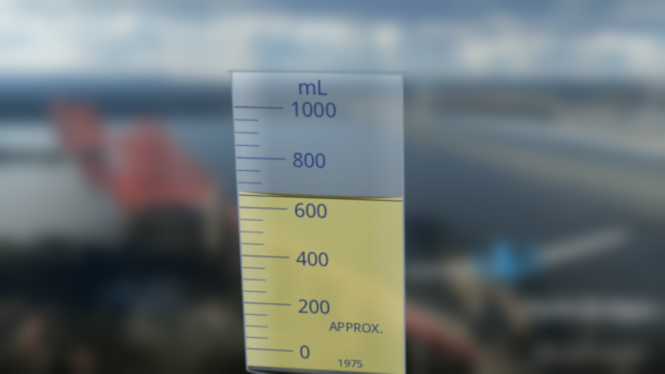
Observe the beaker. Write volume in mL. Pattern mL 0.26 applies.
mL 650
